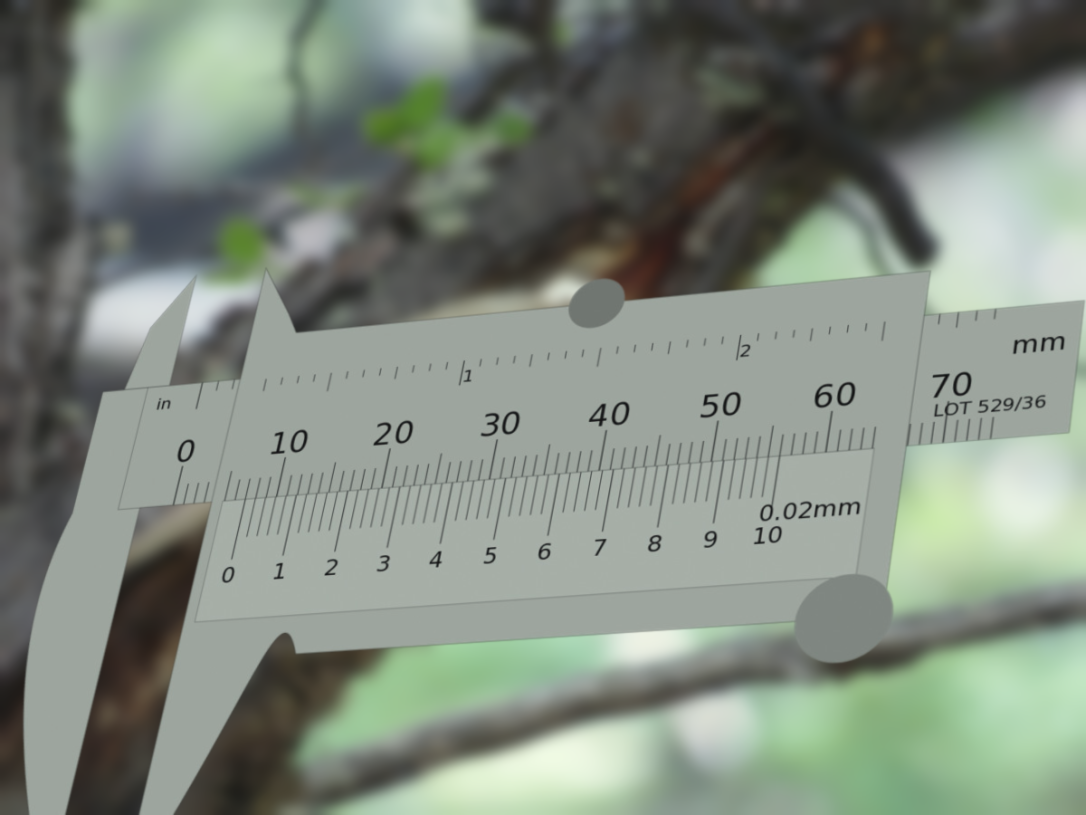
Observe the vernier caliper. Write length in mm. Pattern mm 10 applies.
mm 7.0
